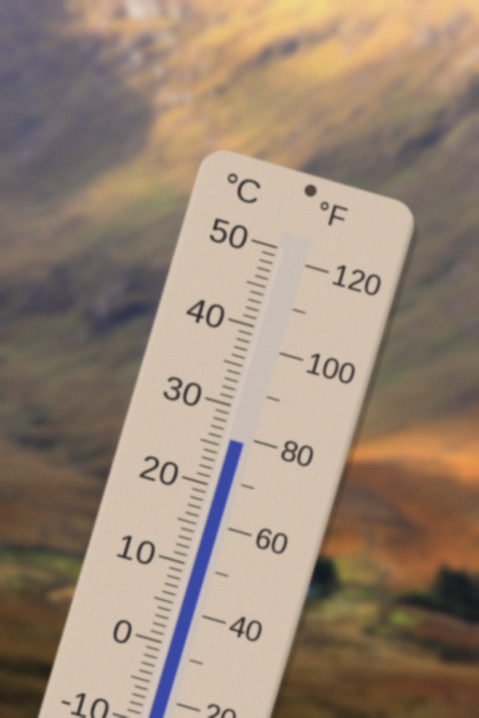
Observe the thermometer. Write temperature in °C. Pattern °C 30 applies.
°C 26
